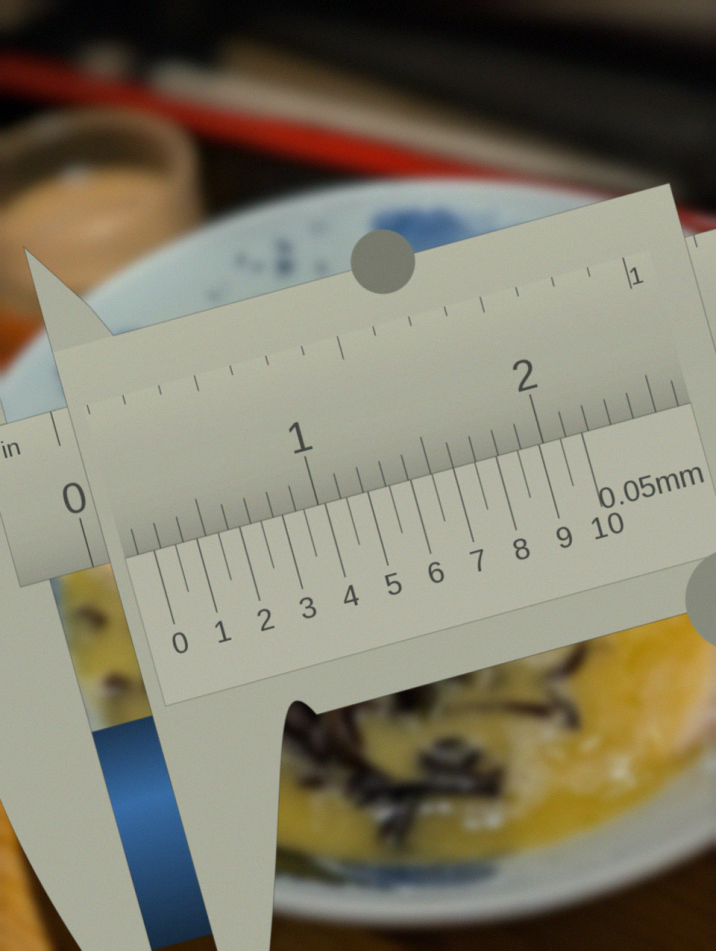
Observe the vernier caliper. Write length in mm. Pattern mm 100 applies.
mm 2.70
